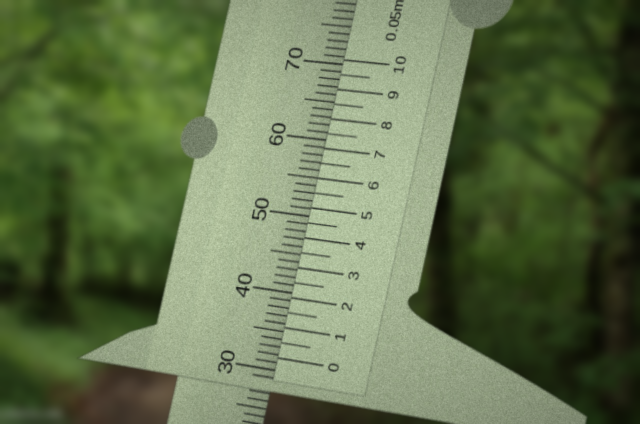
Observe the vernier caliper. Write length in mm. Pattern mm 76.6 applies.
mm 31.6
